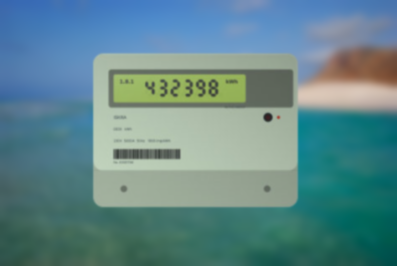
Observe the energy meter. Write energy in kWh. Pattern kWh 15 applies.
kWh 432398
